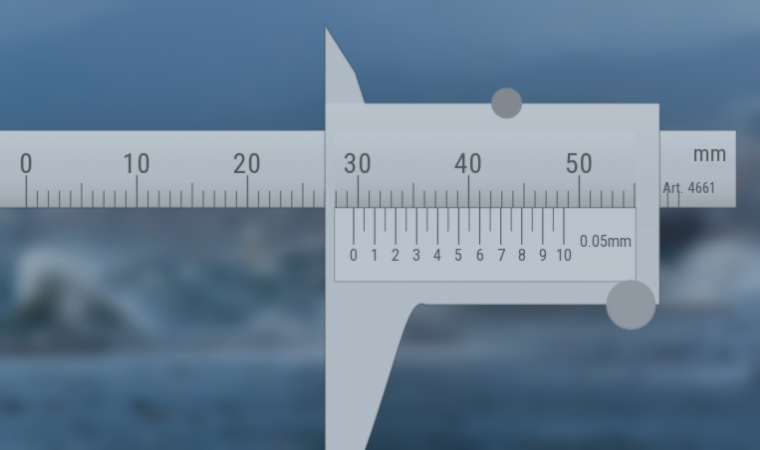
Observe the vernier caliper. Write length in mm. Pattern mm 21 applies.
mm 29.6
